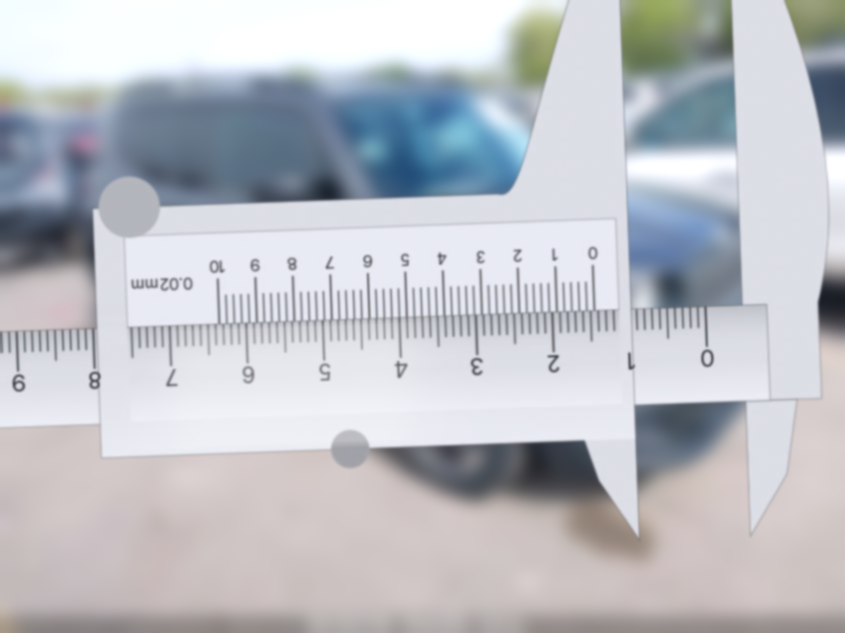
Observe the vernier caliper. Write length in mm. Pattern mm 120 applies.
mm 14.5
